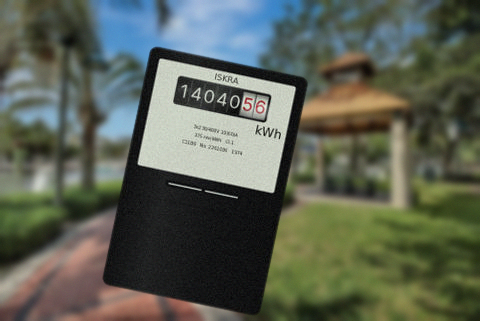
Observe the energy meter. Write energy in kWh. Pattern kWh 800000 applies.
kWh 14040.56
